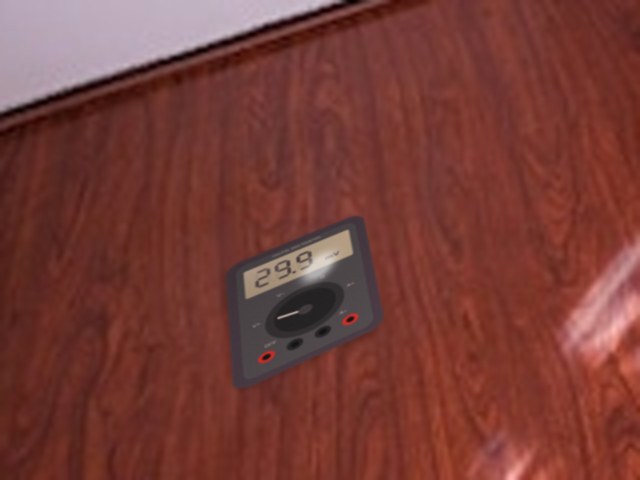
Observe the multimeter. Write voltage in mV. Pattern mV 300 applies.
mV 29.9
